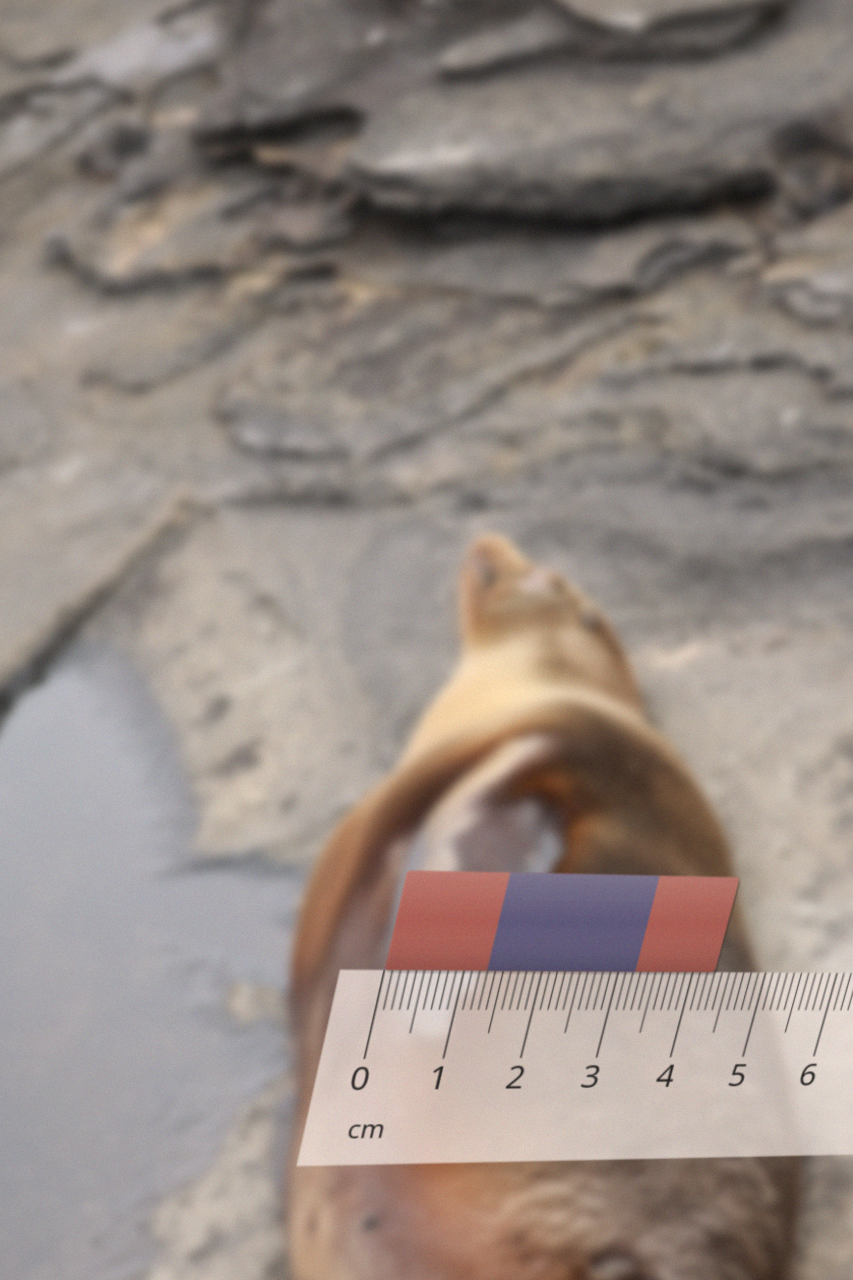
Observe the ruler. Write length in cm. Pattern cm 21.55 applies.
cm 4.3
